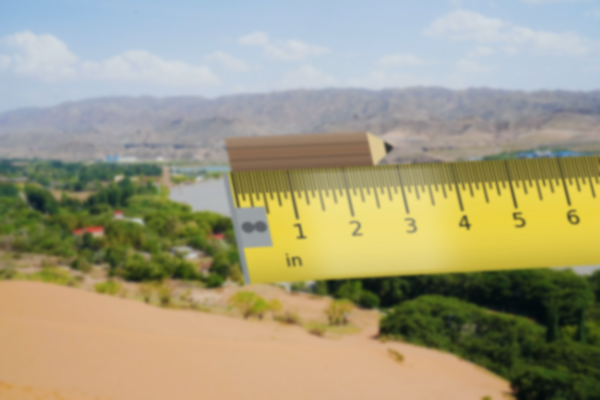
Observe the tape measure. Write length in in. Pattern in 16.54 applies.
in 3
